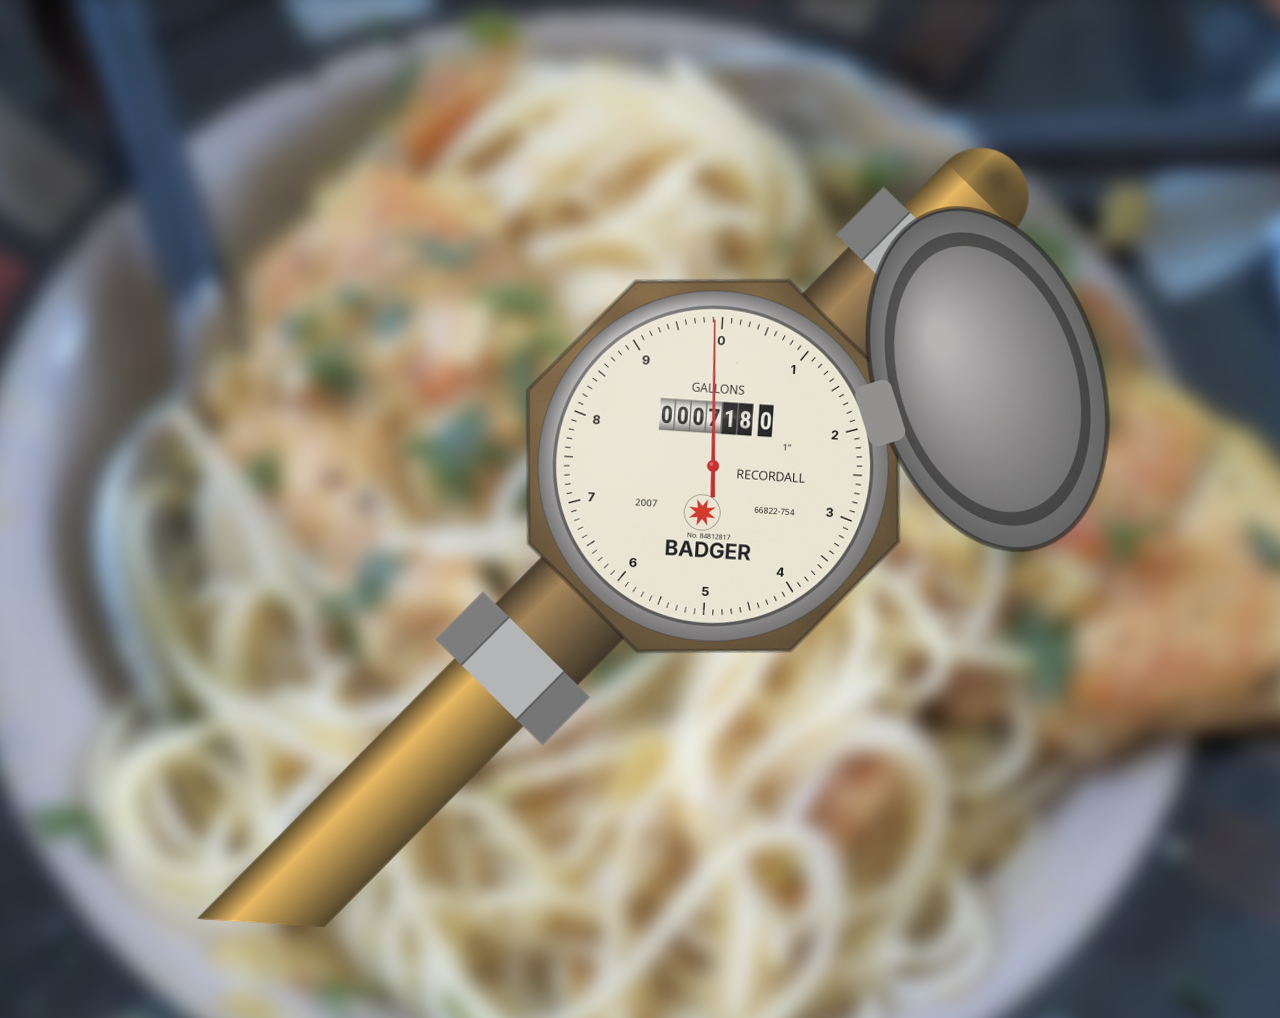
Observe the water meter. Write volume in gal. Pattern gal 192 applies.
gal 7179.9
